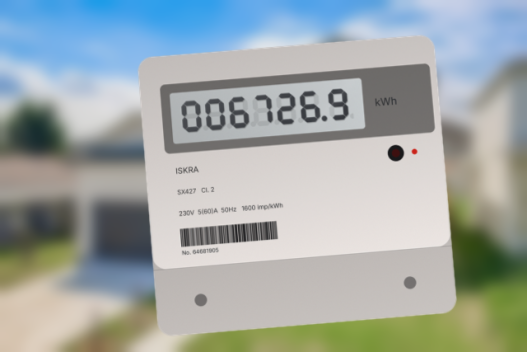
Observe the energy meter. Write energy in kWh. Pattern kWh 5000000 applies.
kWh 6726.9
